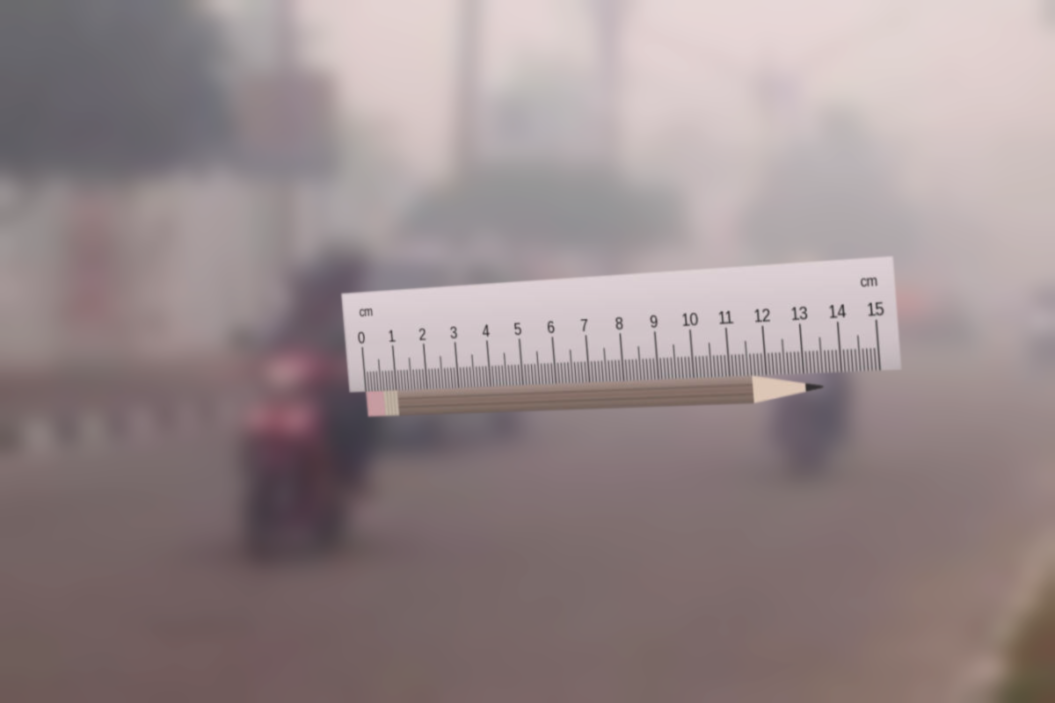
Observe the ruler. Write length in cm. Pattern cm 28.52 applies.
cm 13.5
